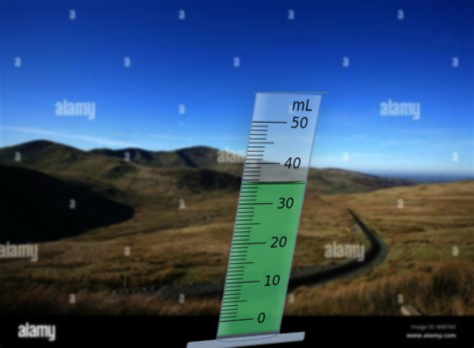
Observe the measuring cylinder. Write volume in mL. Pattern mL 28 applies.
mL 35
